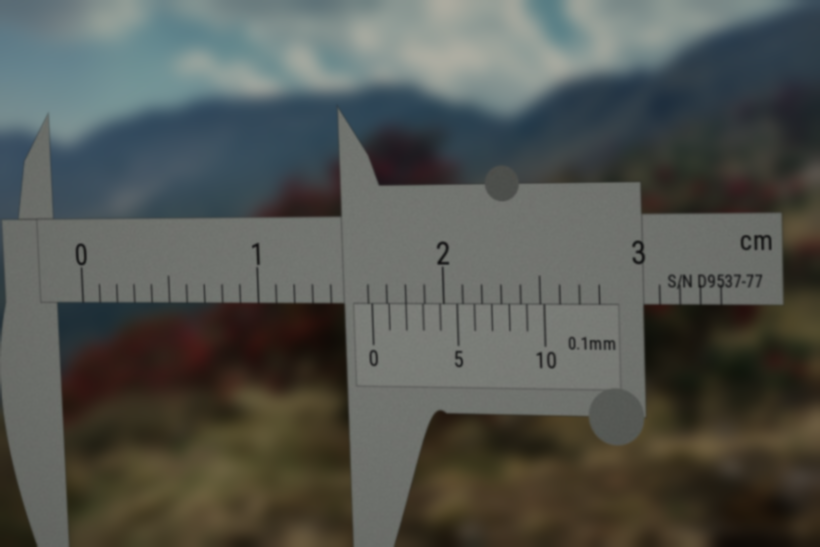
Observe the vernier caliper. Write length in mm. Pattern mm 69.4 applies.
mm 16.2
